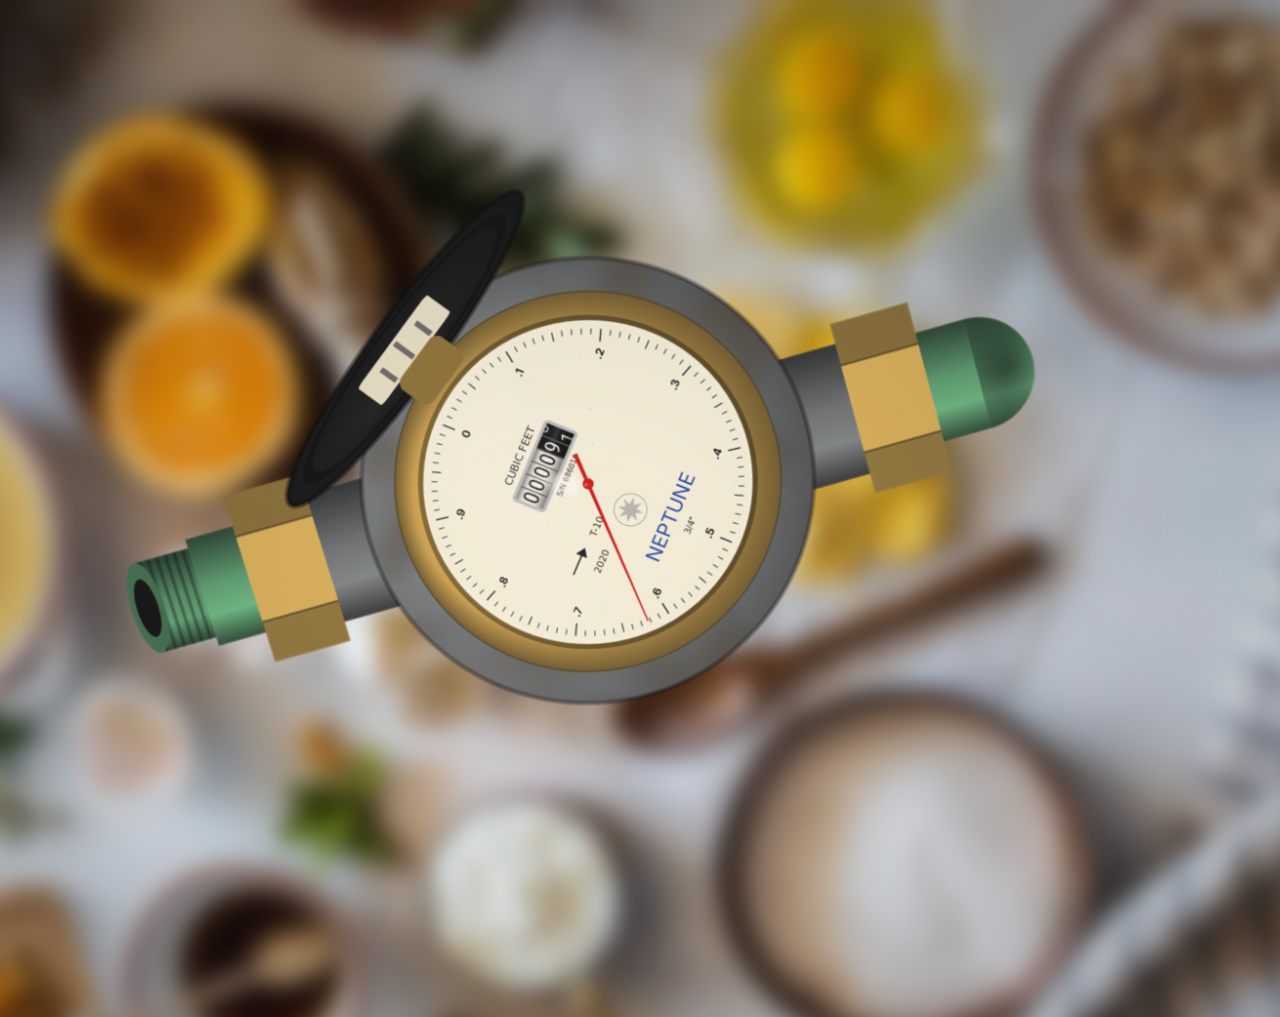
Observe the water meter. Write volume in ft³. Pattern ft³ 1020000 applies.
ft³ 90.62
